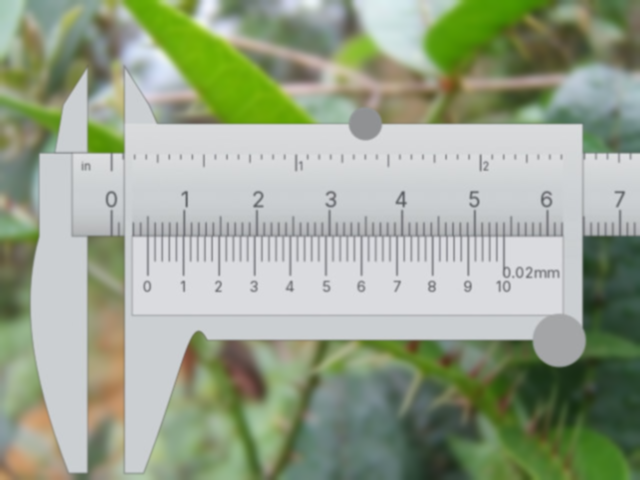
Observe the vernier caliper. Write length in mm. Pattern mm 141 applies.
mm 5.0
